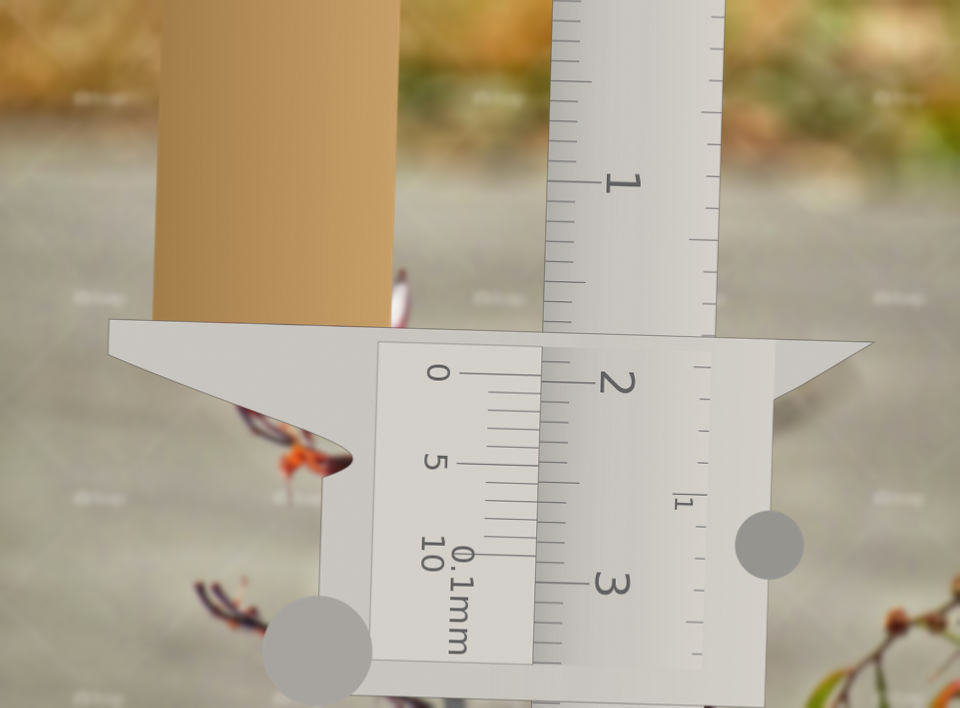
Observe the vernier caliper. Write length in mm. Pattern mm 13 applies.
mm 19.7
